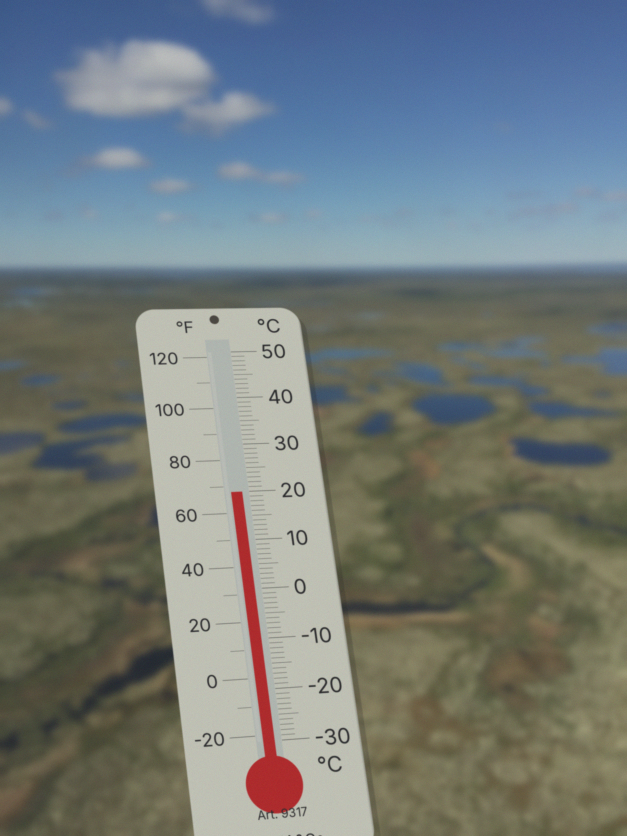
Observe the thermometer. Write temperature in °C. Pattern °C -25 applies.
°C 20
